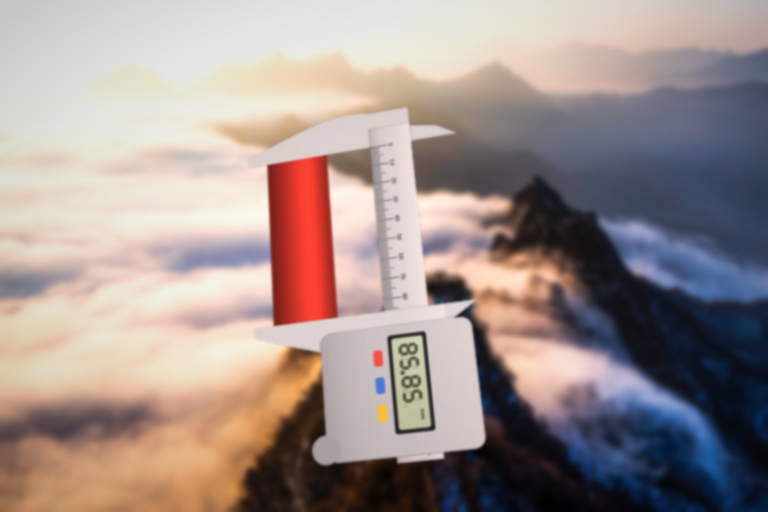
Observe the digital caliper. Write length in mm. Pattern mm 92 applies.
mm 85.85
